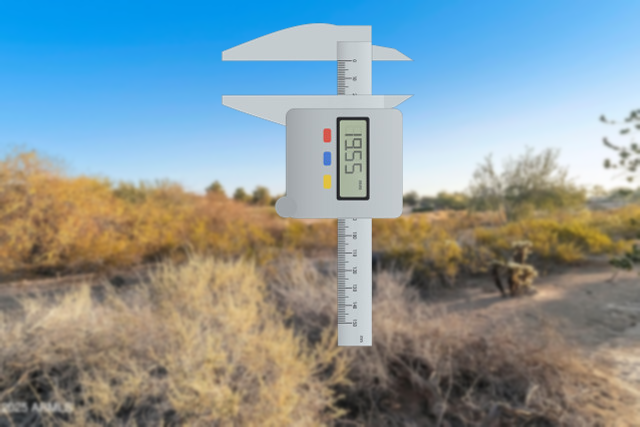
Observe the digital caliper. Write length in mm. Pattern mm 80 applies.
mm 19.55
